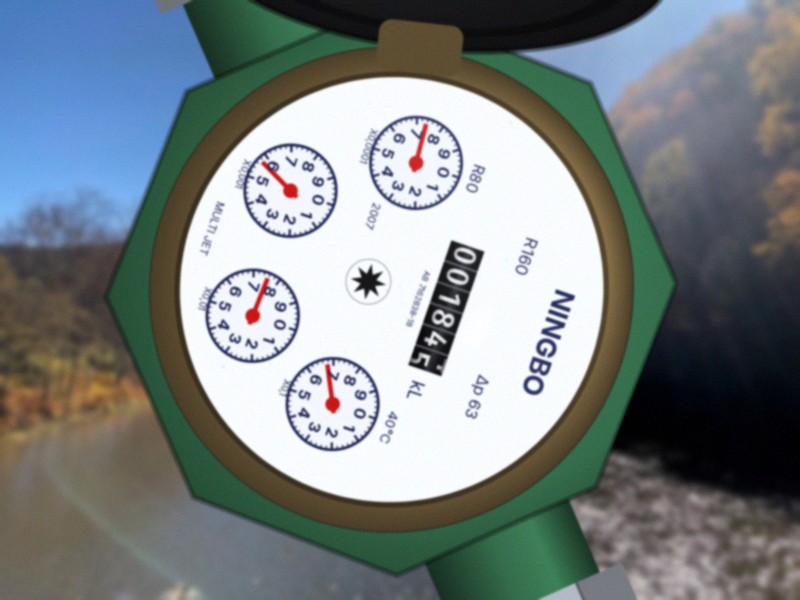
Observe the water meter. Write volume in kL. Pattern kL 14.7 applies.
kL 1844.6757
